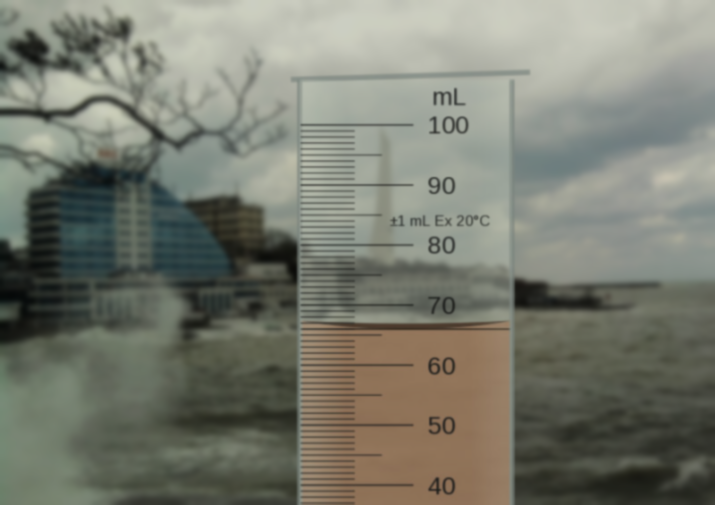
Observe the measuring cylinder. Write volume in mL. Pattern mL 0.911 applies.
mL 66
